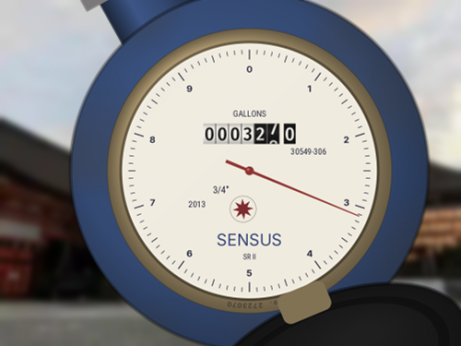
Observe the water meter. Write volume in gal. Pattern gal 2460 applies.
gal 3273.1
